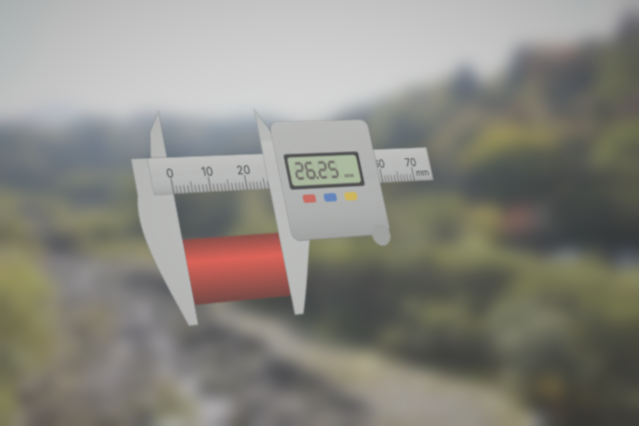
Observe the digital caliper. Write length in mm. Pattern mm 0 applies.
mm 26.25
